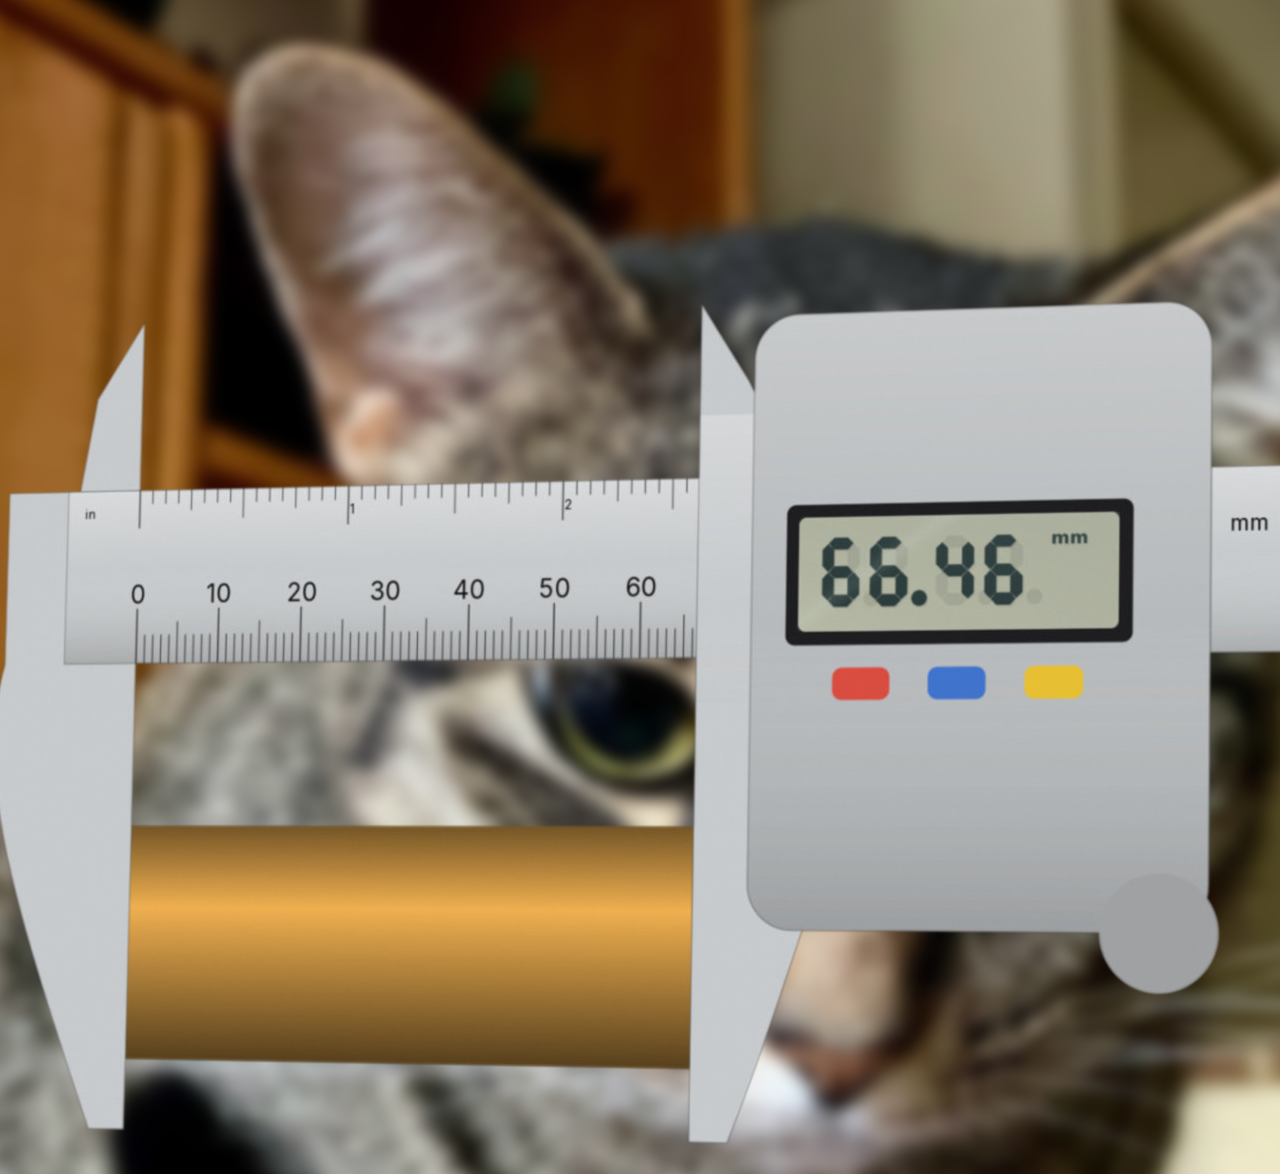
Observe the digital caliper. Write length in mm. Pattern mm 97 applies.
mm 66.46
